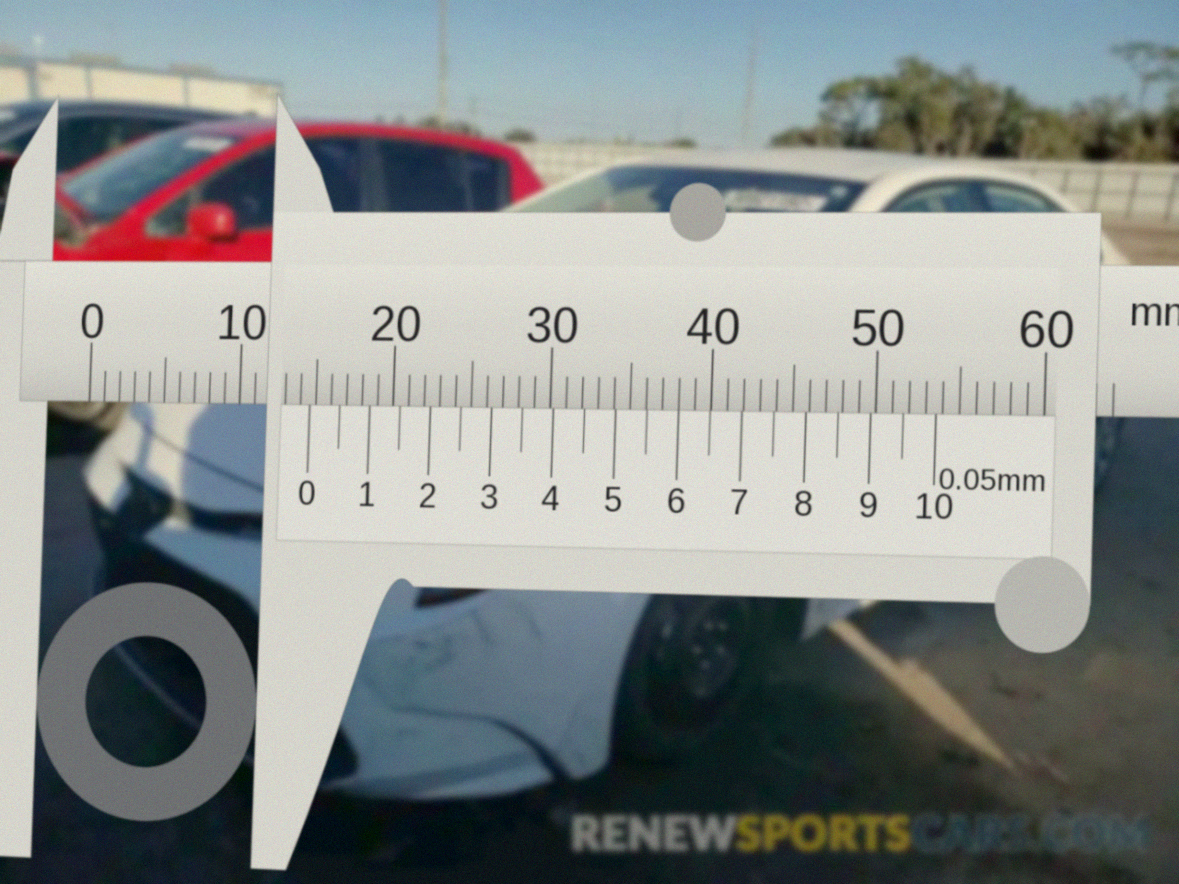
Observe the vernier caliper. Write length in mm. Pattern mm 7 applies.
mm 14.6
